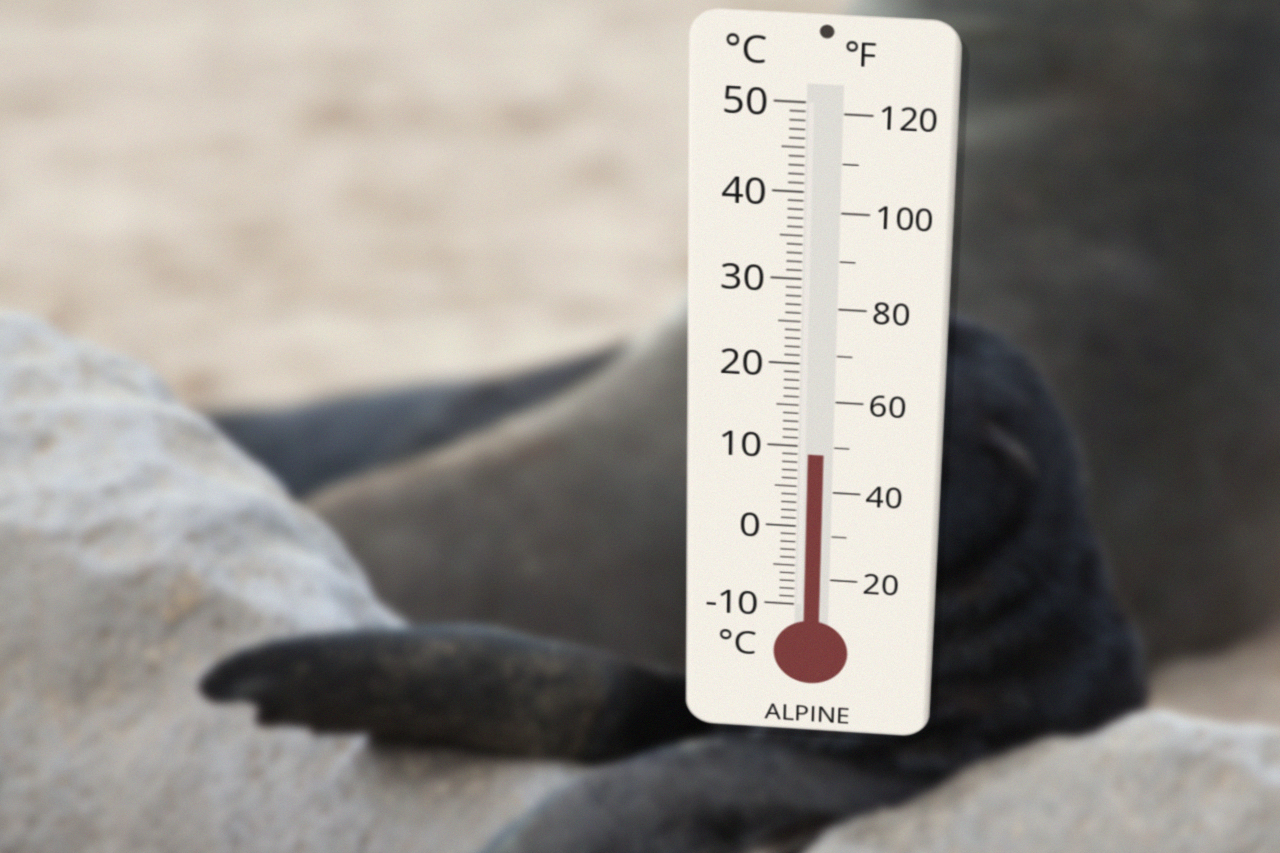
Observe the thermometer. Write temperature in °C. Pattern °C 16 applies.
°C 9
